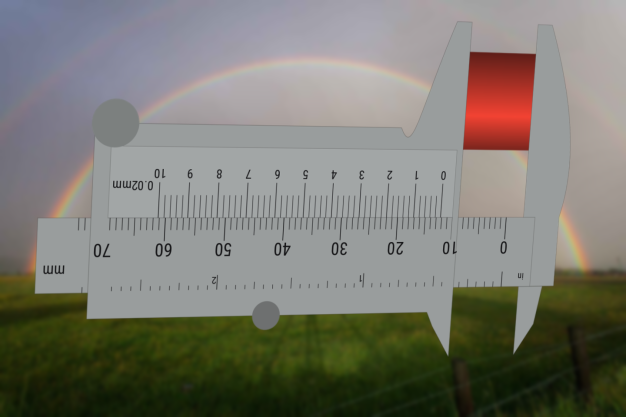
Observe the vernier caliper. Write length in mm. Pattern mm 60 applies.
mm 12.2
